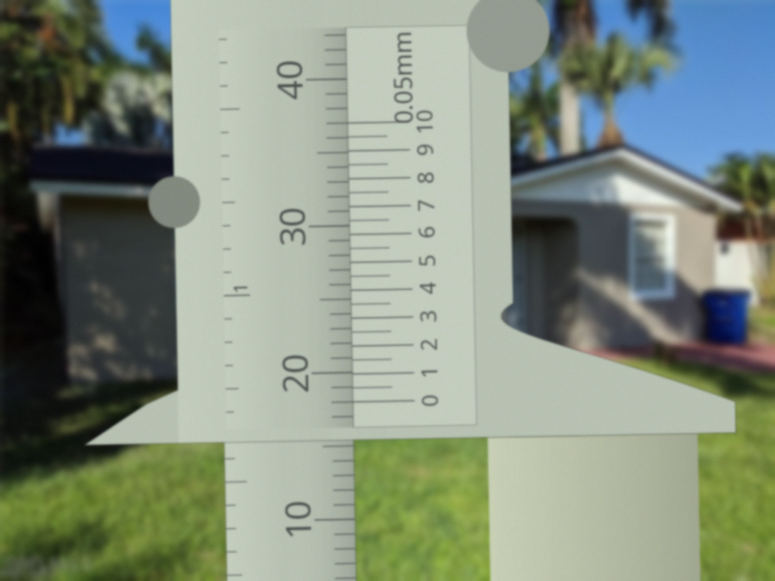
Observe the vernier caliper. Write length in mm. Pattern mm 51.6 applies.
mm 18.0
